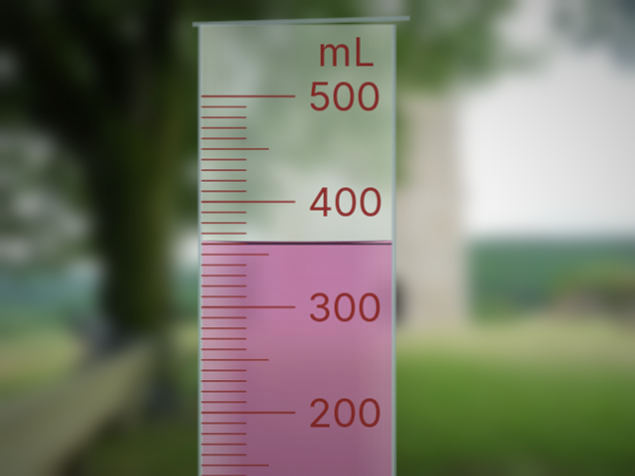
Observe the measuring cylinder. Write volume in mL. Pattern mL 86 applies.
mL 360
